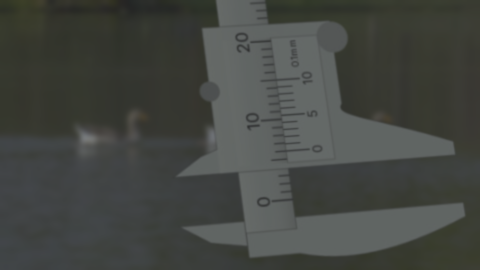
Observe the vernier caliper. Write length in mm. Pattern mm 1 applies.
mm 6.0
